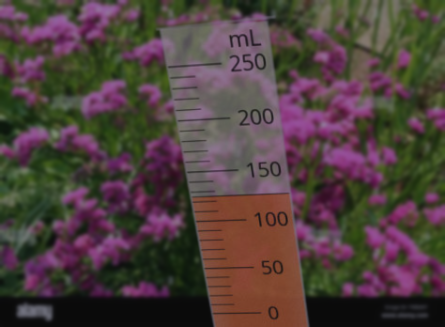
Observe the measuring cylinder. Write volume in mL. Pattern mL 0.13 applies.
mL 125
